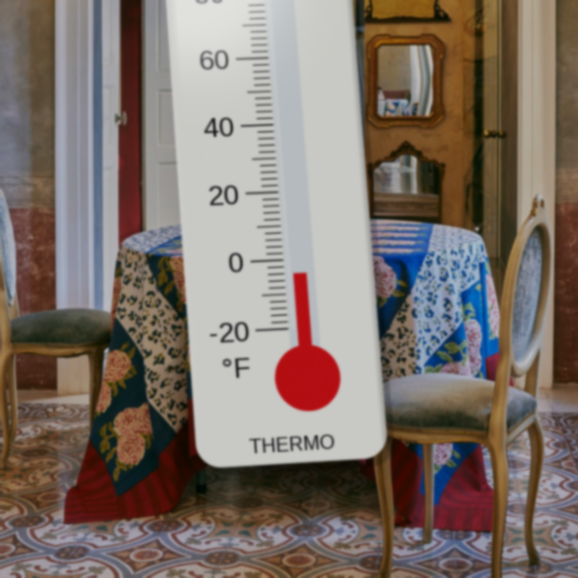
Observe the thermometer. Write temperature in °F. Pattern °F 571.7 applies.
°F -4
